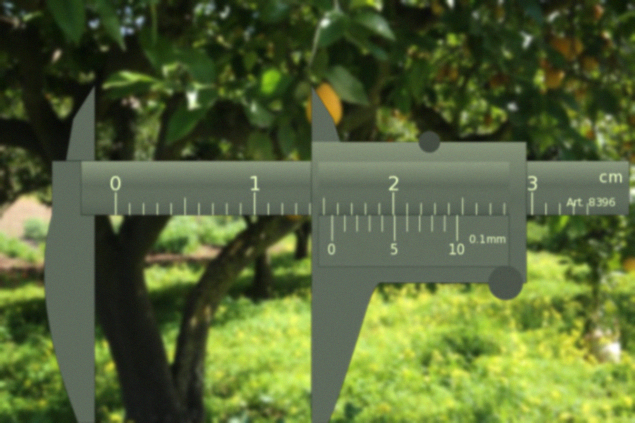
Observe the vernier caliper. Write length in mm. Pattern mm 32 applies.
mm 15.6
